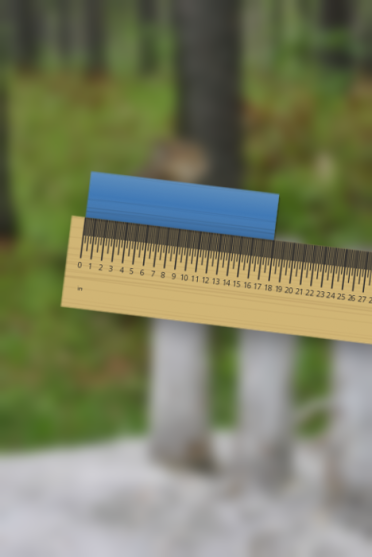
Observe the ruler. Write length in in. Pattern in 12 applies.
in 18
